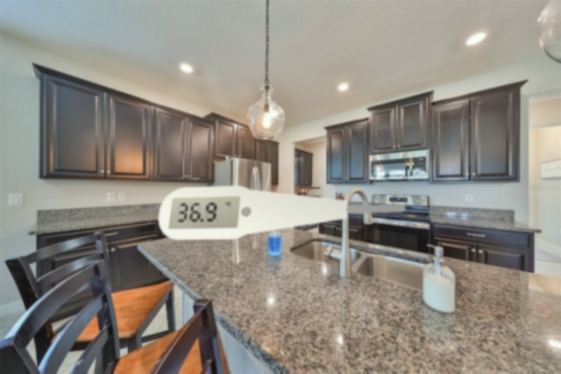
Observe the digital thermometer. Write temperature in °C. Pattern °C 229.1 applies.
°C 36.9
